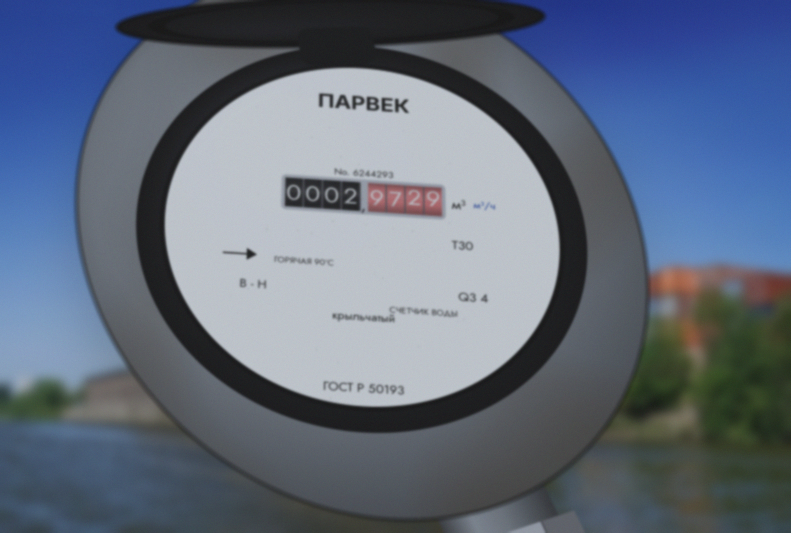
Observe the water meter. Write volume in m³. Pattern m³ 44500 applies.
m³ 2.9729
